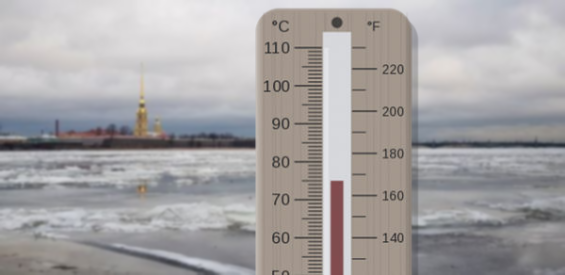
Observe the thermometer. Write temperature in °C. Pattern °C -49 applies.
°C 75
